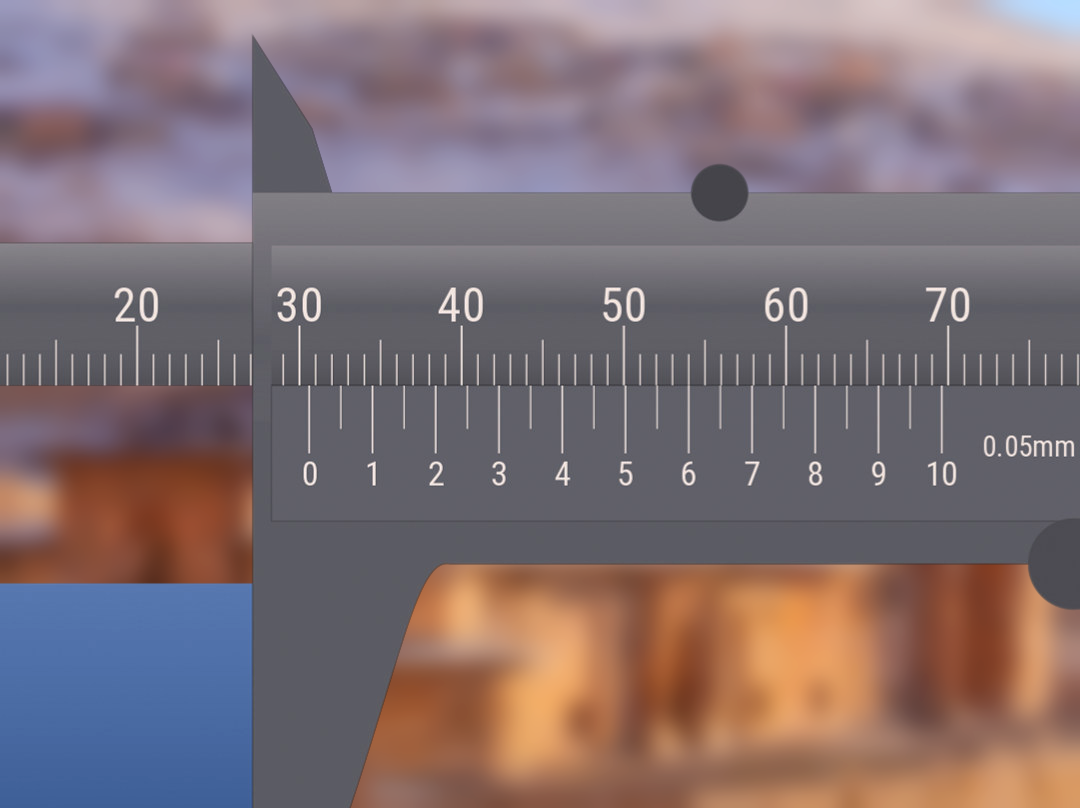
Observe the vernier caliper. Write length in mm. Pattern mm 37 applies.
mm 30.6
